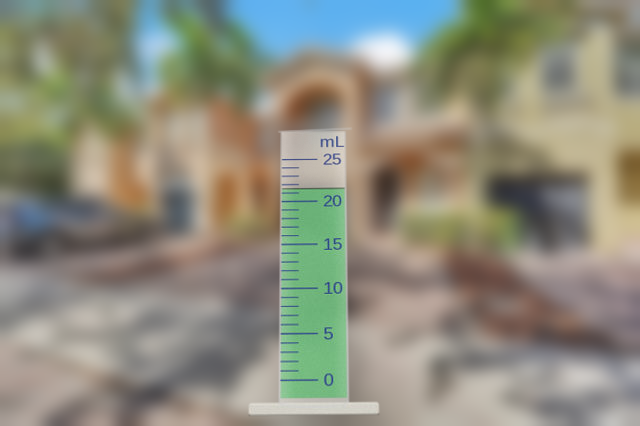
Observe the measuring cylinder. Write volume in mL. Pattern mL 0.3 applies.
mL 21.5
